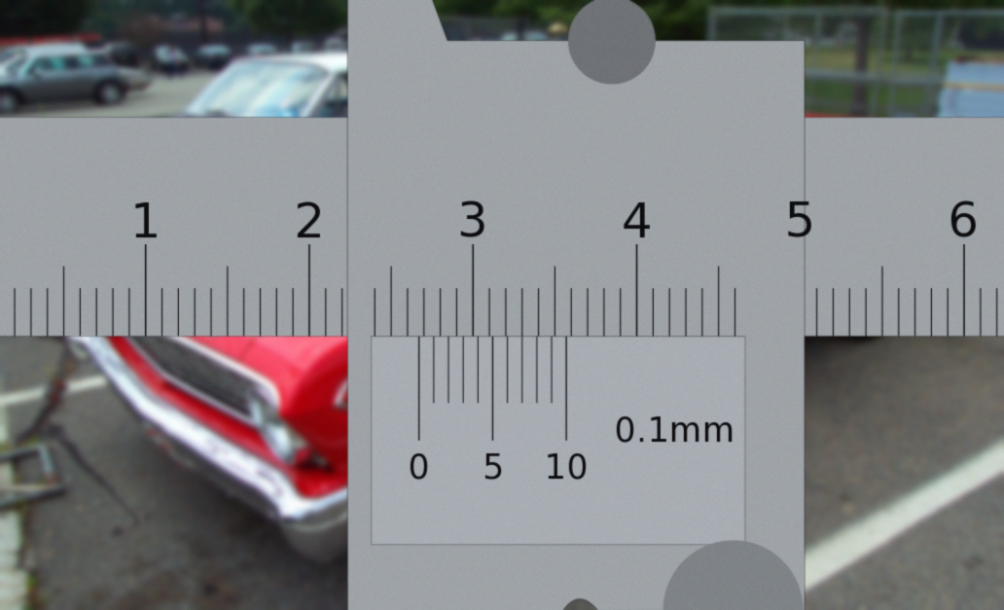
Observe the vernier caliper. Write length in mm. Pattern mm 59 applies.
mm 26.7
